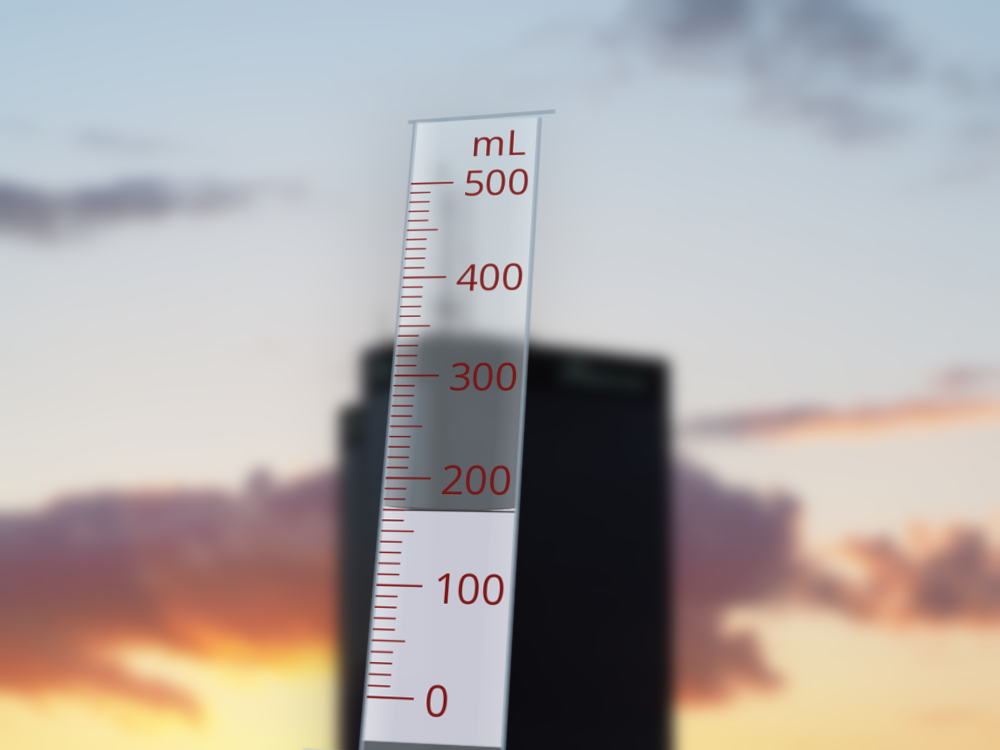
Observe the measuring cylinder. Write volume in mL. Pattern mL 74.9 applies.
mL 170
